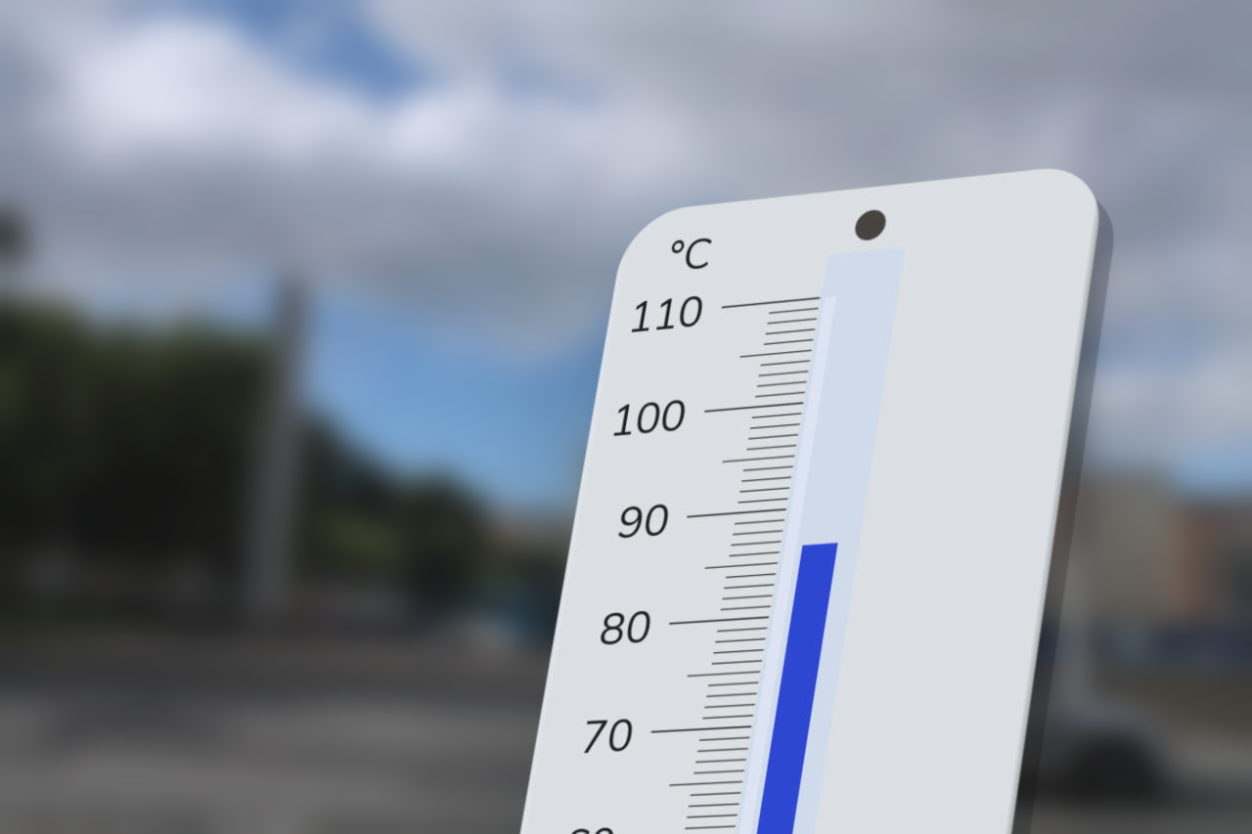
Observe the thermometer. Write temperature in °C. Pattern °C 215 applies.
°C 86.5
